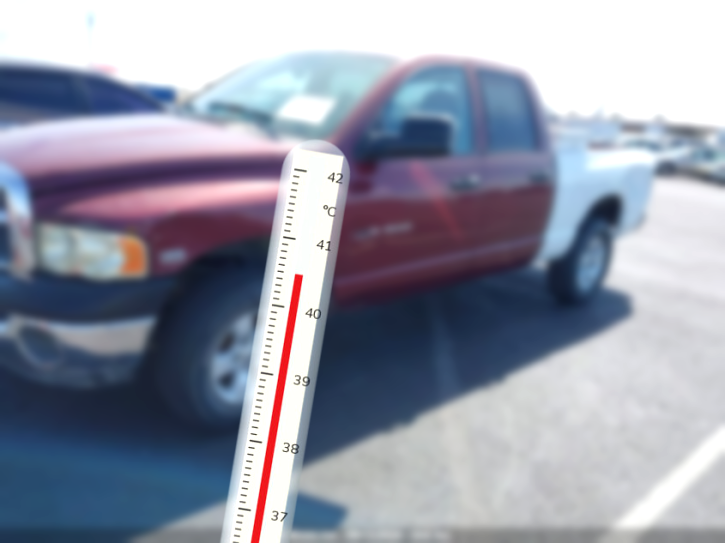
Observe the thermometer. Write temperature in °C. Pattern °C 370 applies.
°C 40.5
